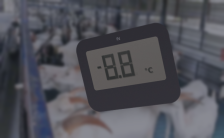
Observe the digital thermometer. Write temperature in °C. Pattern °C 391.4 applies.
°C -8.8
